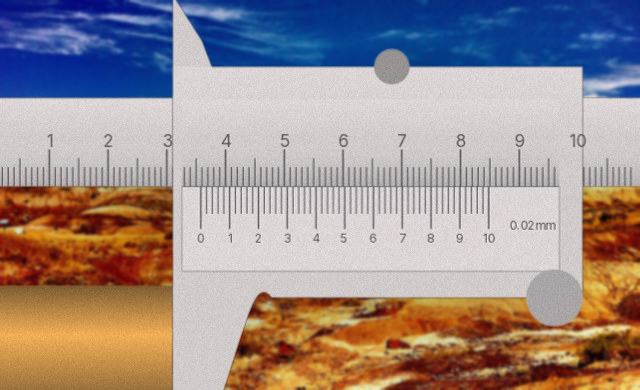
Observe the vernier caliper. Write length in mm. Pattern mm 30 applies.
mm 35.8
